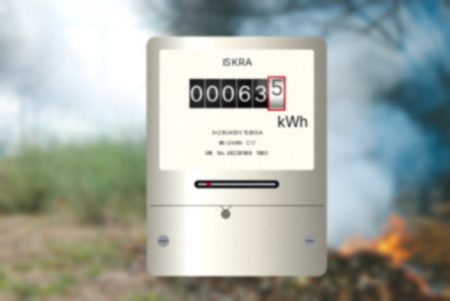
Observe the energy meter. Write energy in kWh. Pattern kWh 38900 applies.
kWh 63.5
